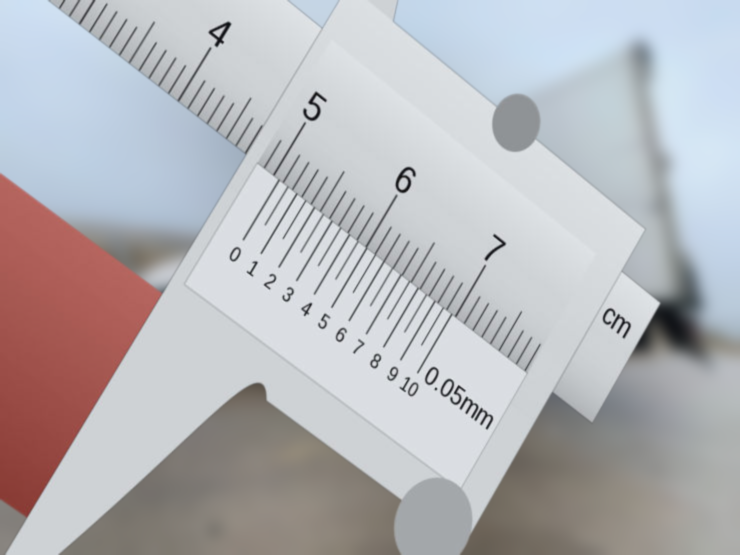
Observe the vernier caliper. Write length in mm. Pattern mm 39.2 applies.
mm 50.6
